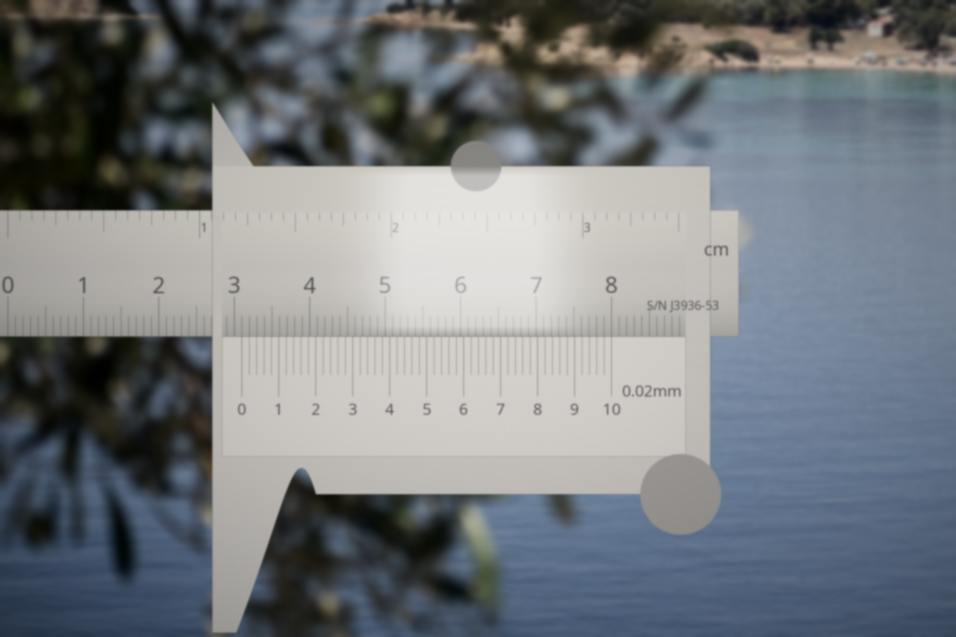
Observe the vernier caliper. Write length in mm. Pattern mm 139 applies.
mm 31.0
